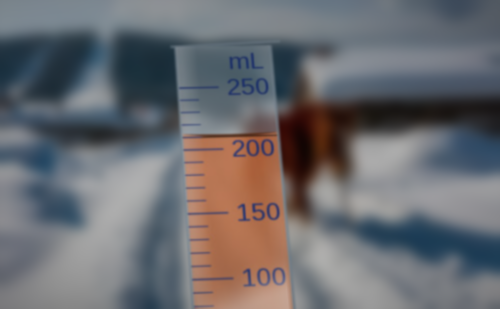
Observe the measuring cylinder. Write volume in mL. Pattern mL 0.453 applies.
mL 210
